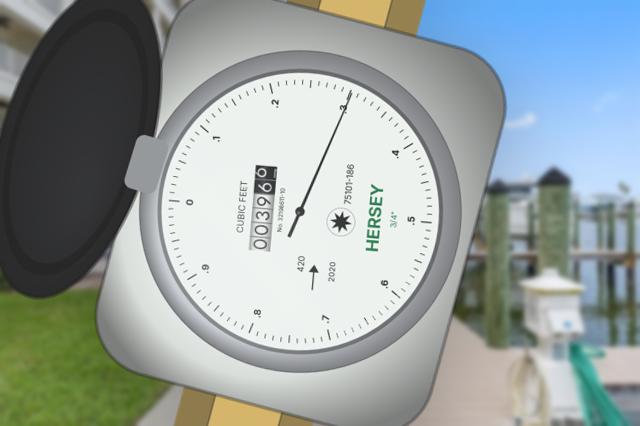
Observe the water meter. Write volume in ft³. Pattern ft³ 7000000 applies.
ft³ 3966.30
